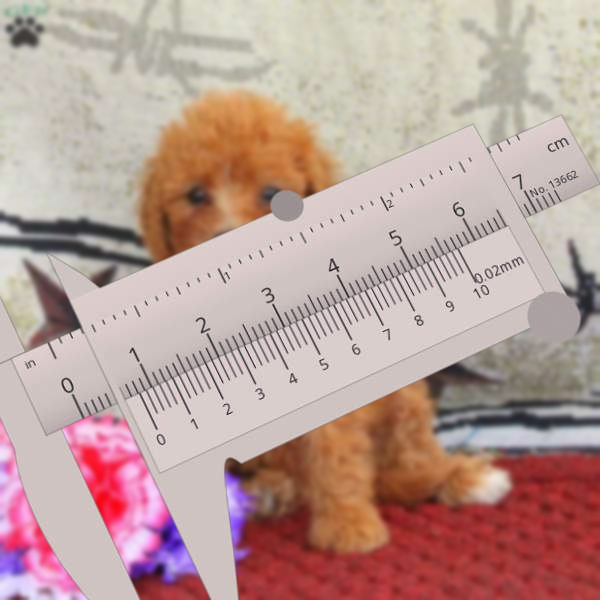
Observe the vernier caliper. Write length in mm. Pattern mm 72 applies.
mm 8.2
